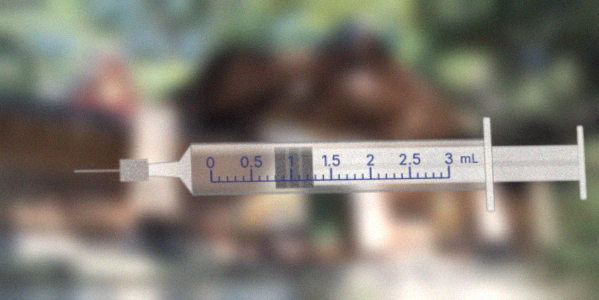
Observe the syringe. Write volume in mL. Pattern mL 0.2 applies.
mL 0.8
